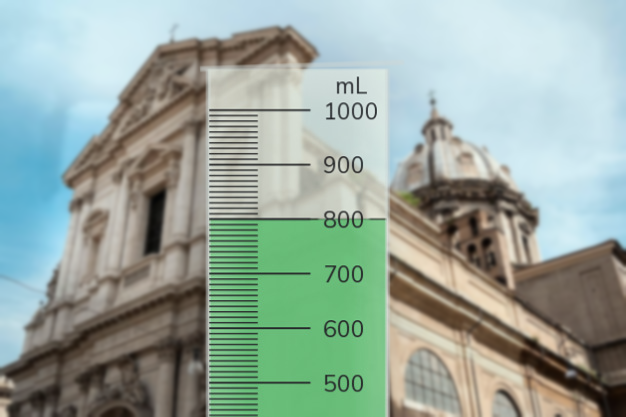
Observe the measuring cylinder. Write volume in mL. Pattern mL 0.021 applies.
mL 800
